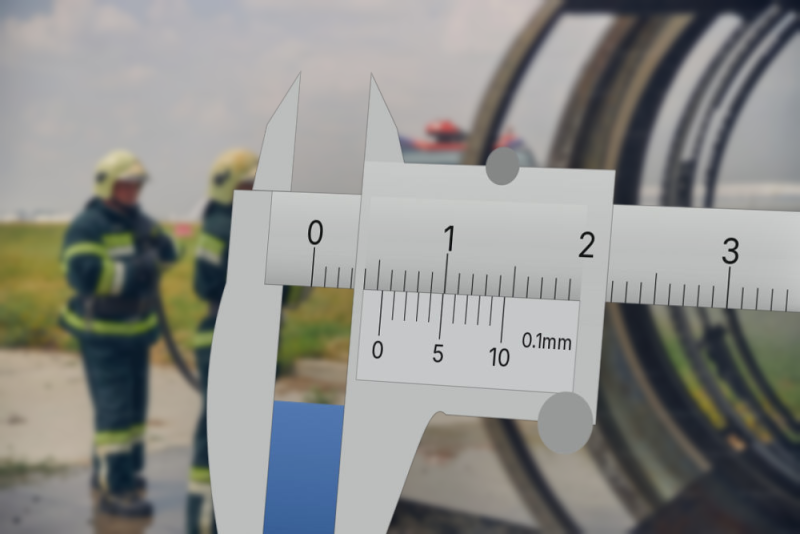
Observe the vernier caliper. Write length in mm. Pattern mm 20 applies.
mm 5.4
